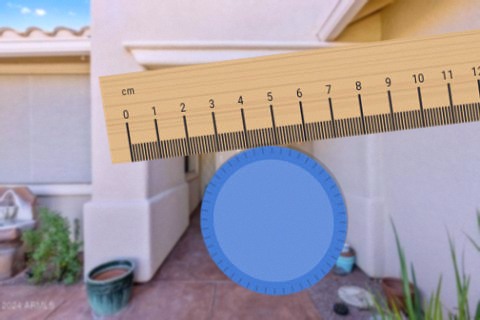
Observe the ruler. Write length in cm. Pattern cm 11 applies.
cm 5
